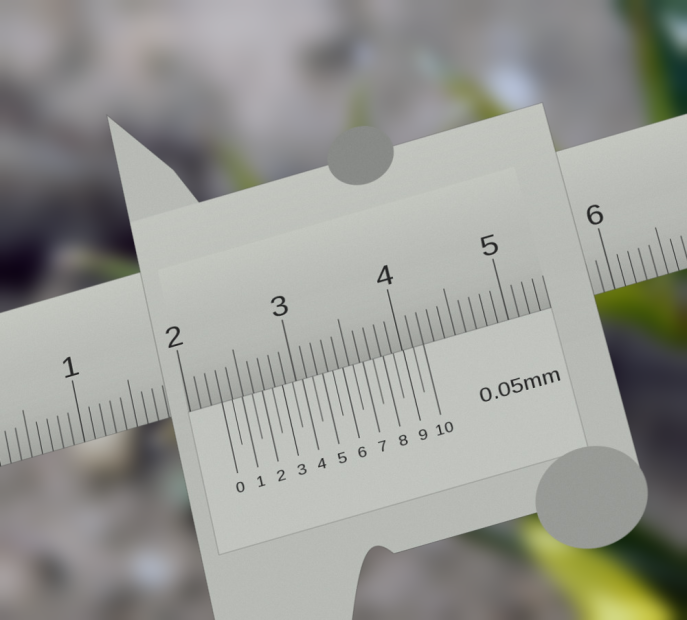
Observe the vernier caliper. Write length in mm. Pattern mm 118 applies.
mm 23.0
